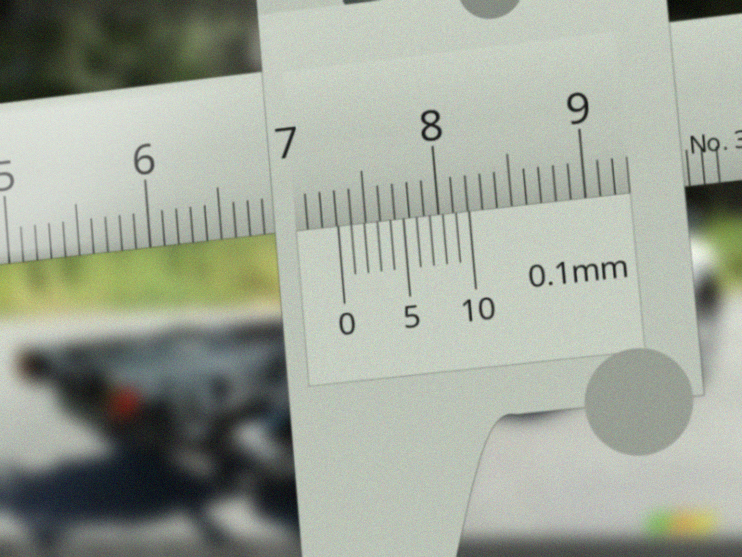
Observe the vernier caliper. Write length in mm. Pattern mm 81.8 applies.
mm 73.1
